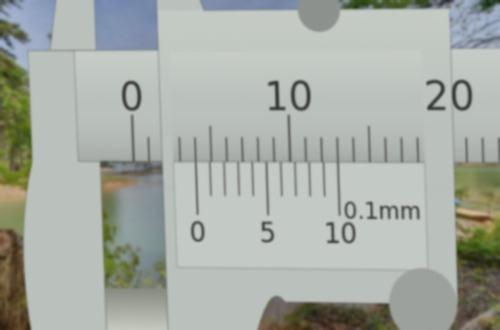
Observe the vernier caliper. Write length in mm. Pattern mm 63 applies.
mm 4.0
